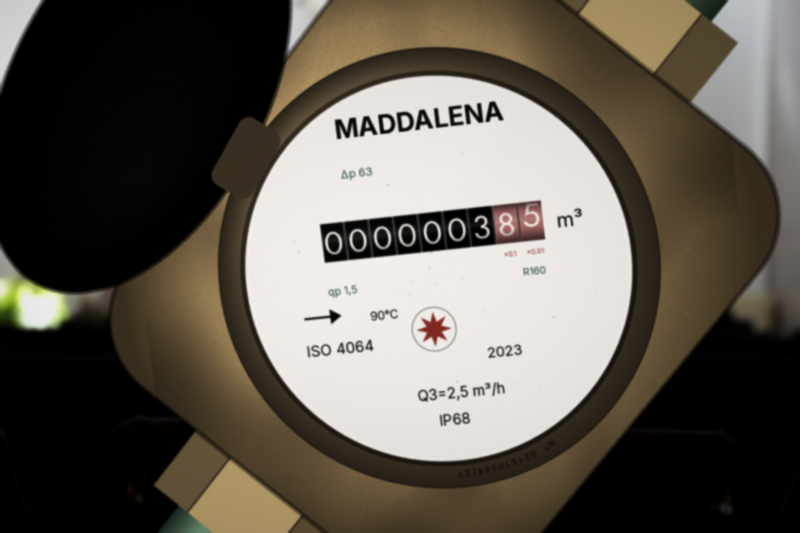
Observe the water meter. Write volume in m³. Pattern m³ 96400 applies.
m³ 3.85
